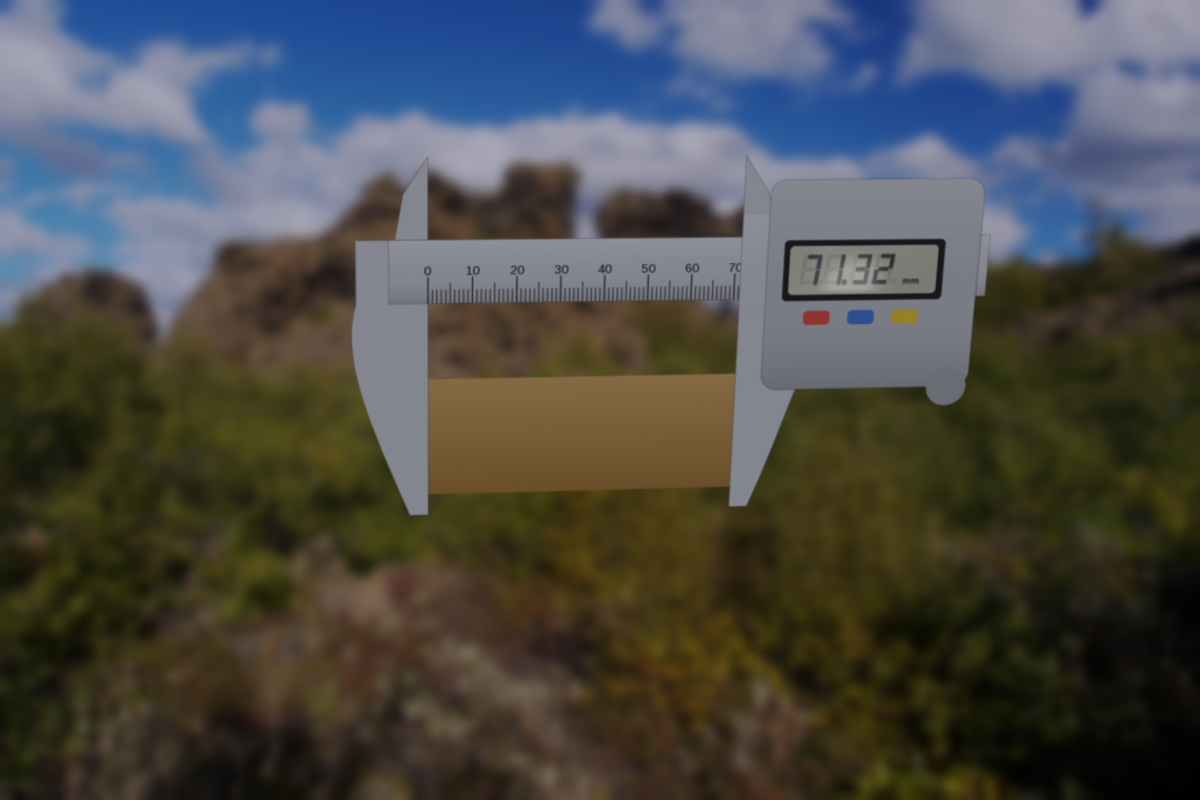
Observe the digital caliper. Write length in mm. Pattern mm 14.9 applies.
mm 71.32
